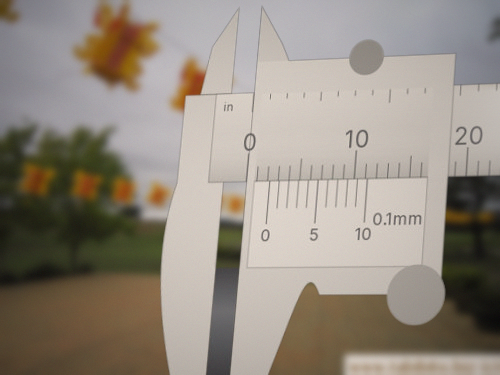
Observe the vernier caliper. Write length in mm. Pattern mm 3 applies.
mm 2.2
